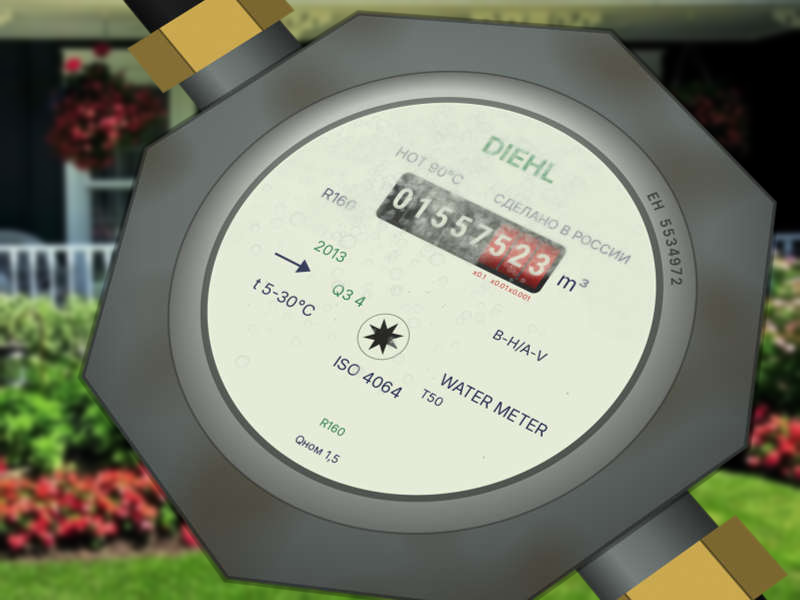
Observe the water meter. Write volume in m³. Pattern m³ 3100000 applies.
m³ 1557.523
